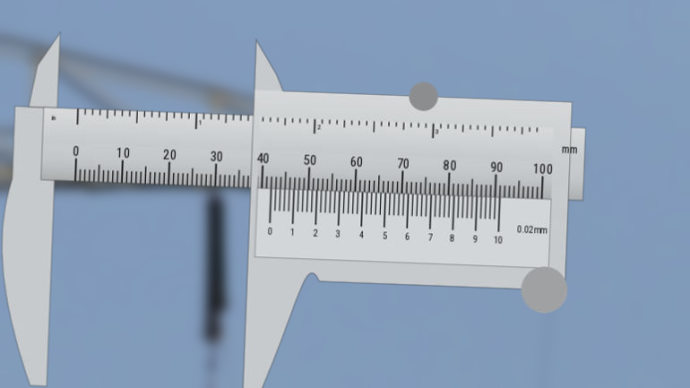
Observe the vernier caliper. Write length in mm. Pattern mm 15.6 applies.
mm 42.0
